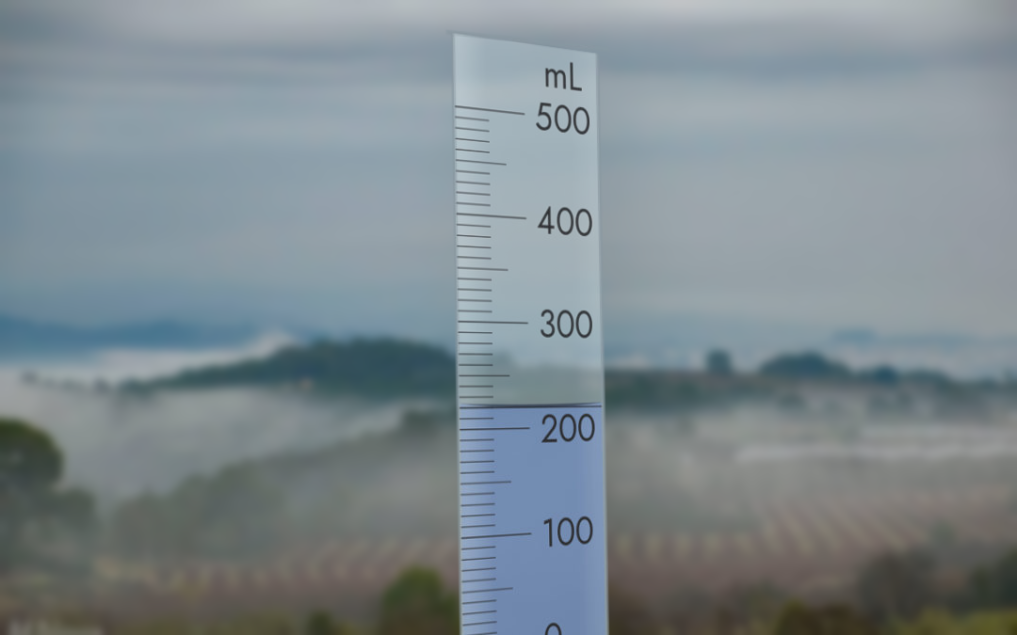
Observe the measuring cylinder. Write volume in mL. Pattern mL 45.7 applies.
mL 220
